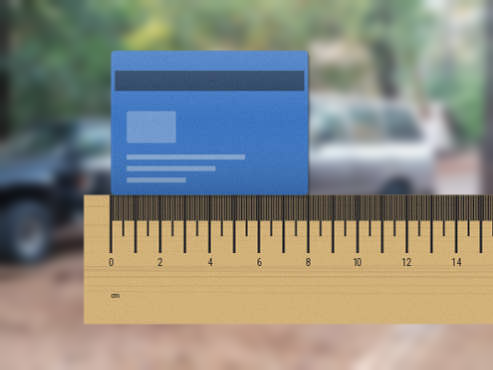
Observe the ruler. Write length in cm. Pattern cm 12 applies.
cm 8
